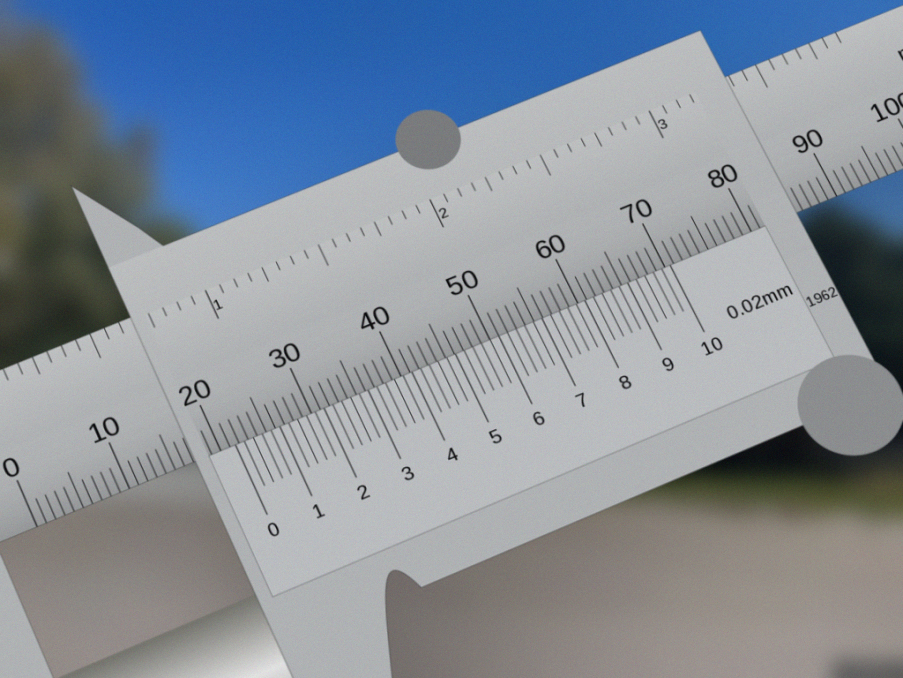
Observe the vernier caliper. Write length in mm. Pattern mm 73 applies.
mm 21.6
